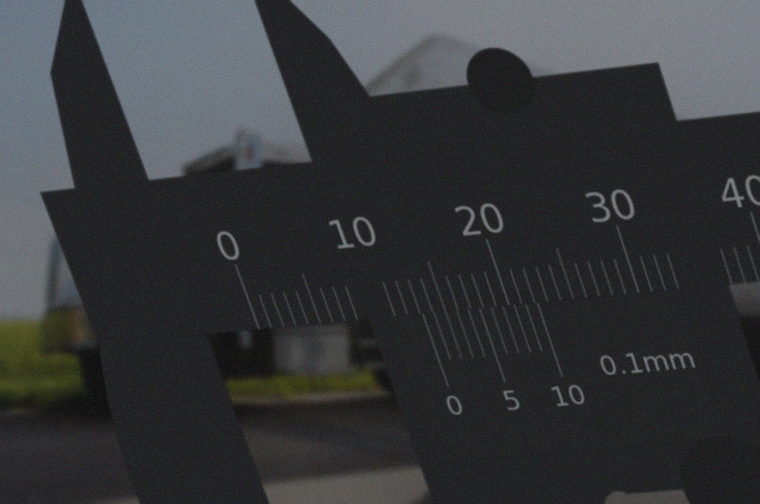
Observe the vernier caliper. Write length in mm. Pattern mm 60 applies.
mm 13.2
